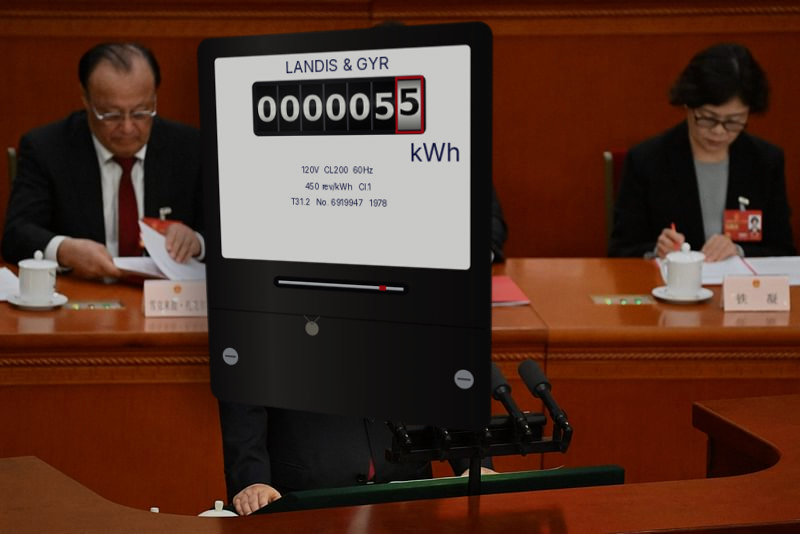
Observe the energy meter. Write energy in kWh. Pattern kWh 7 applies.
kWh 5.5
